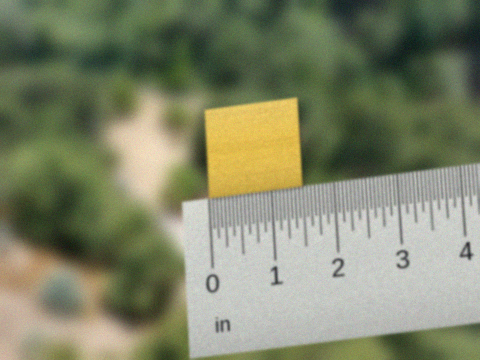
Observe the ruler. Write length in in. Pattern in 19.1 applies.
in 1.5
